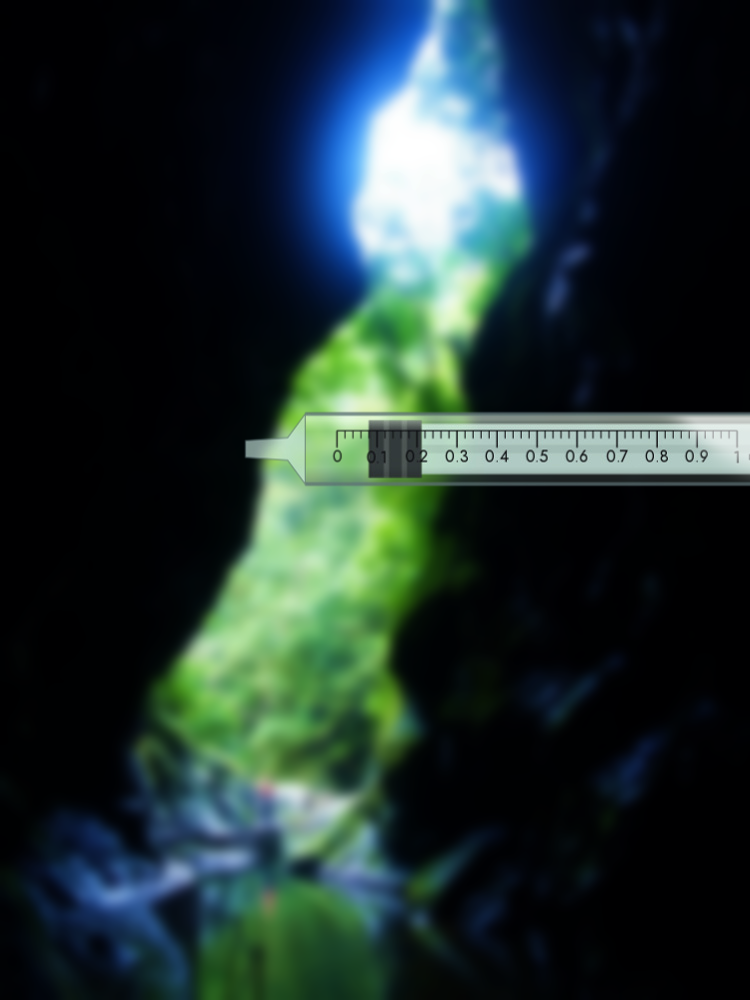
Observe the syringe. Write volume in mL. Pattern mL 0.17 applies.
mL 0.08
